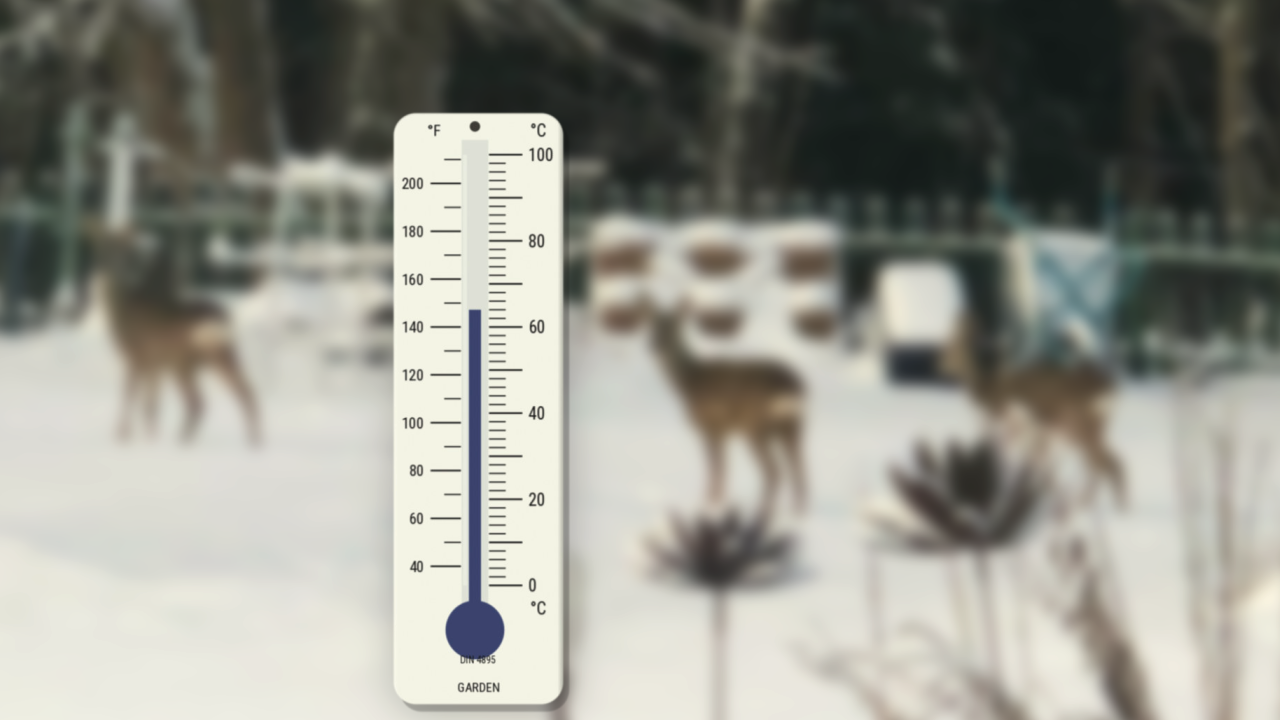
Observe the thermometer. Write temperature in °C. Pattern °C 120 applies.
°C 64
